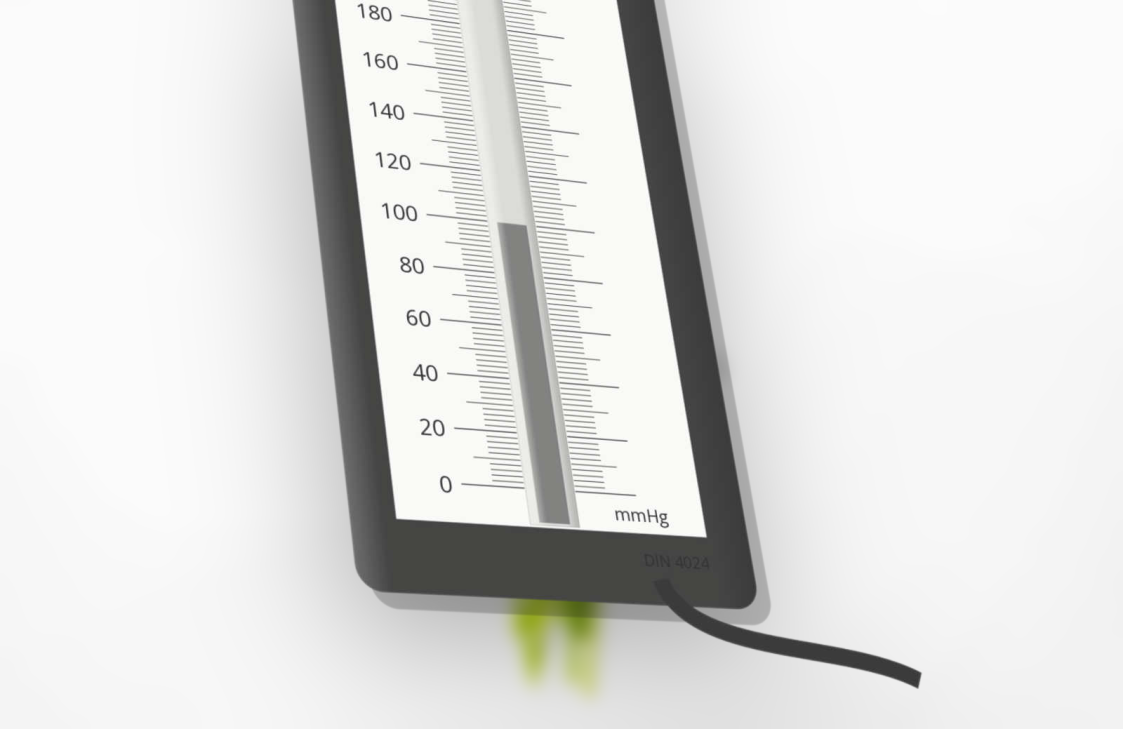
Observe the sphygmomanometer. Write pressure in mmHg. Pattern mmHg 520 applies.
mmHg 100
